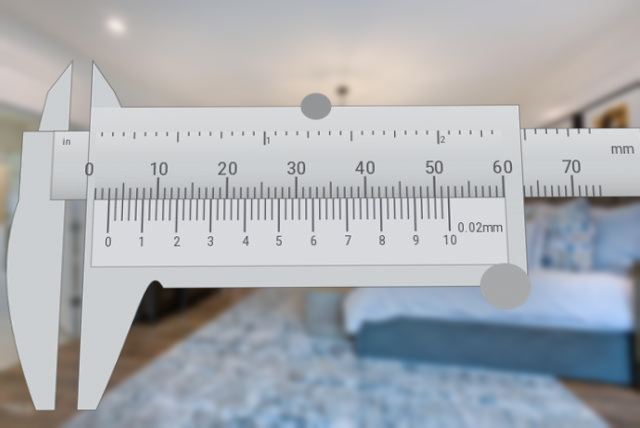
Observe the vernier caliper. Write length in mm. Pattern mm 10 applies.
mm 3.0
